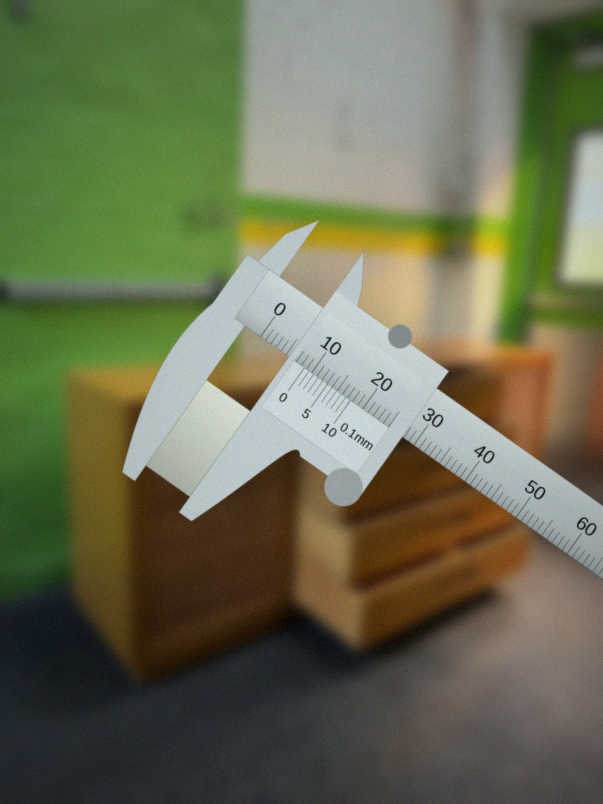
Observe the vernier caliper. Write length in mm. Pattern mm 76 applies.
mm 8.6
